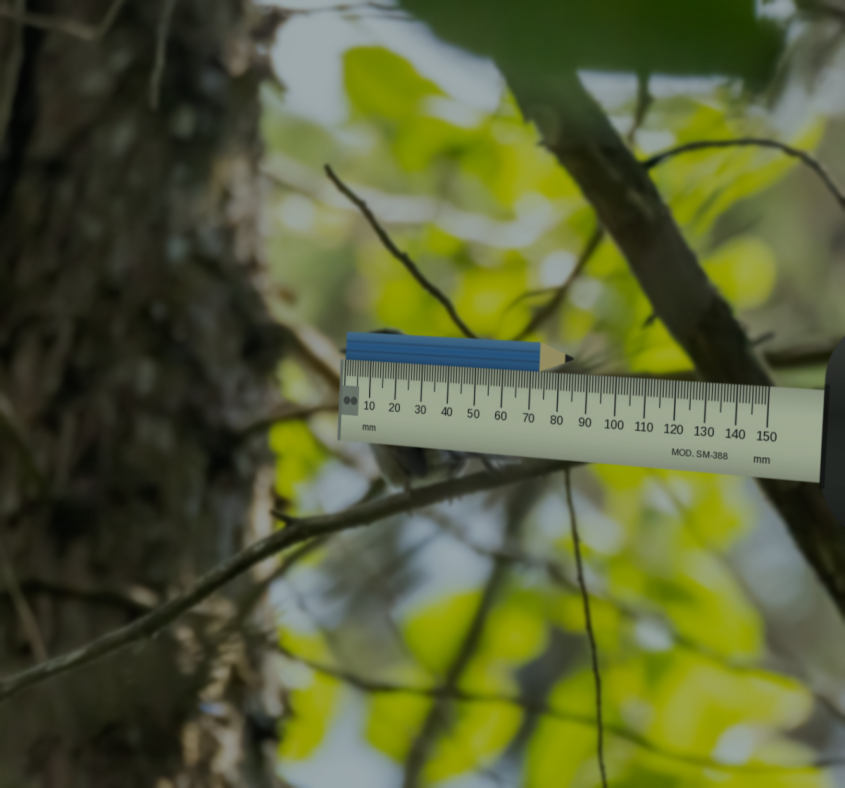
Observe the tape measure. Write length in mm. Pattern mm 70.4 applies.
mm 85
